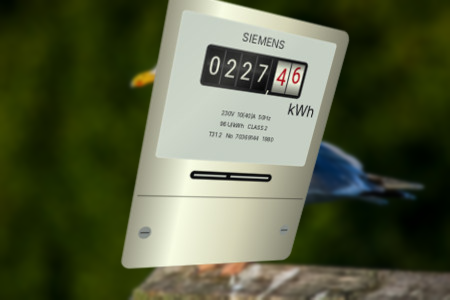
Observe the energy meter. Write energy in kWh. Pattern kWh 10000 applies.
kWh 227.46
